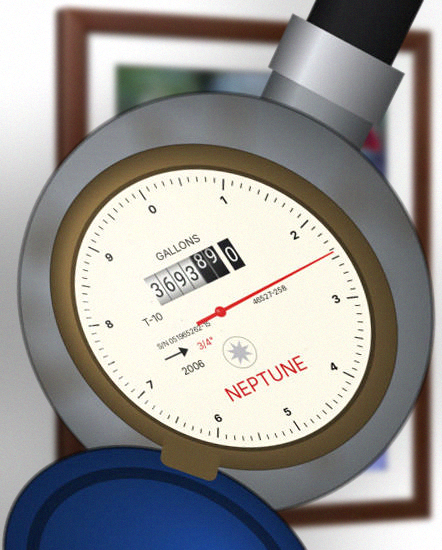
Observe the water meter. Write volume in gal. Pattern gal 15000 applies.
gal 3693892.4
